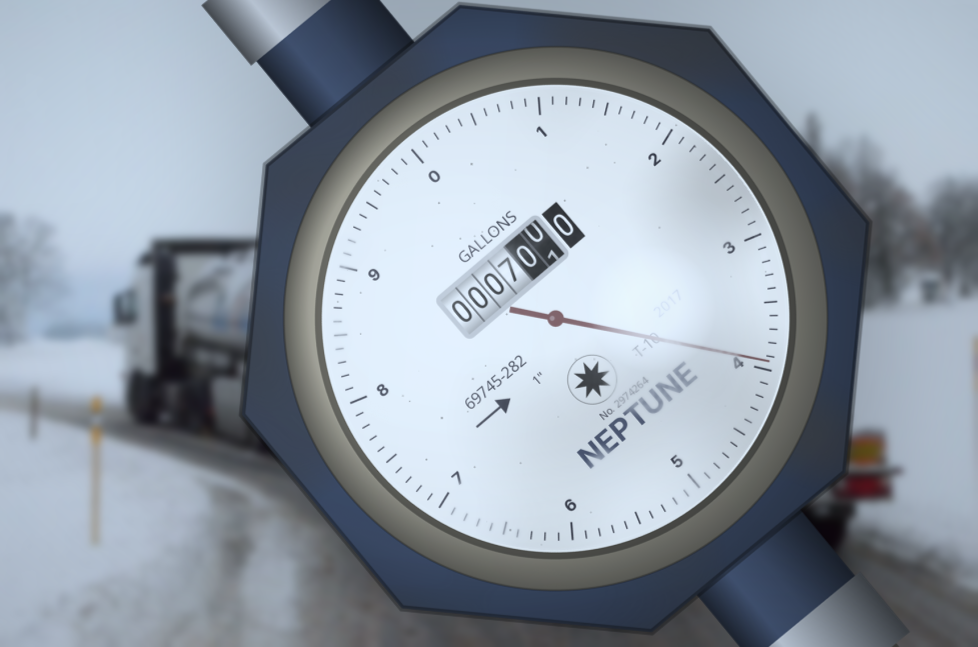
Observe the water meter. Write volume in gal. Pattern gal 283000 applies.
gal 7003.9
